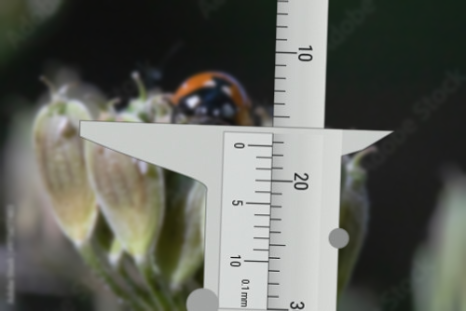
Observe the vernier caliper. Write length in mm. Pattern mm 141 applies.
mm 17.3
